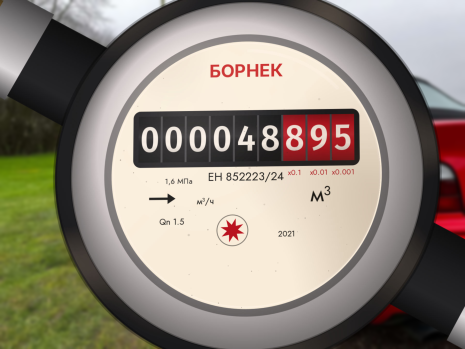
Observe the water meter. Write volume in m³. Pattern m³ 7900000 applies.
m³ 48.895
